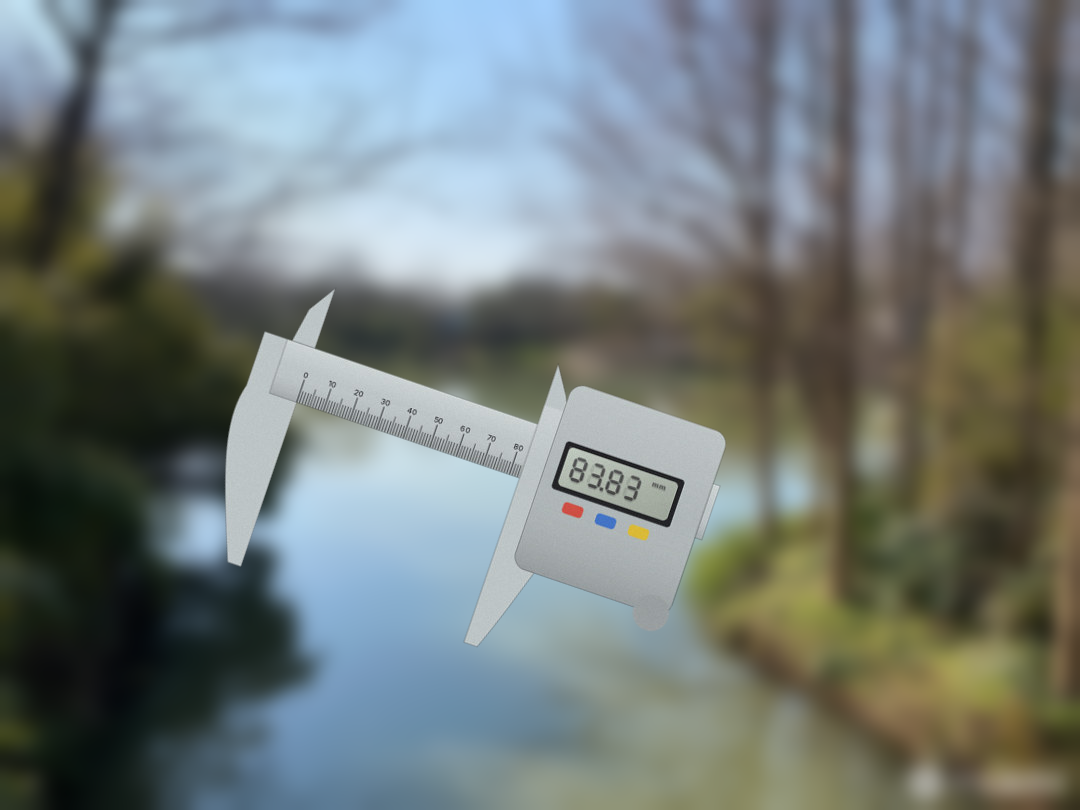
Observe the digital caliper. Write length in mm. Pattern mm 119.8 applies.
mm 83.83
